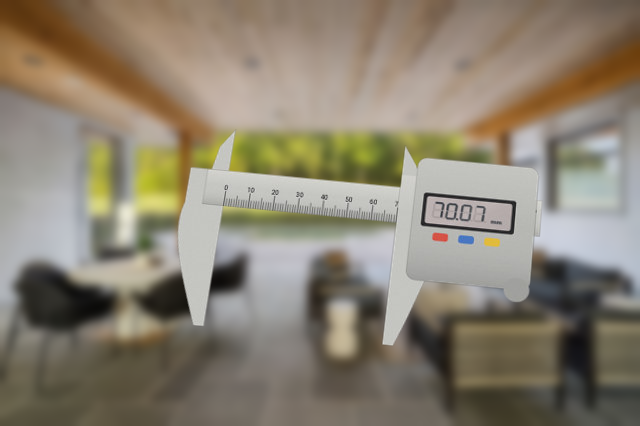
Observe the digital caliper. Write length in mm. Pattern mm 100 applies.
mm 70.07
